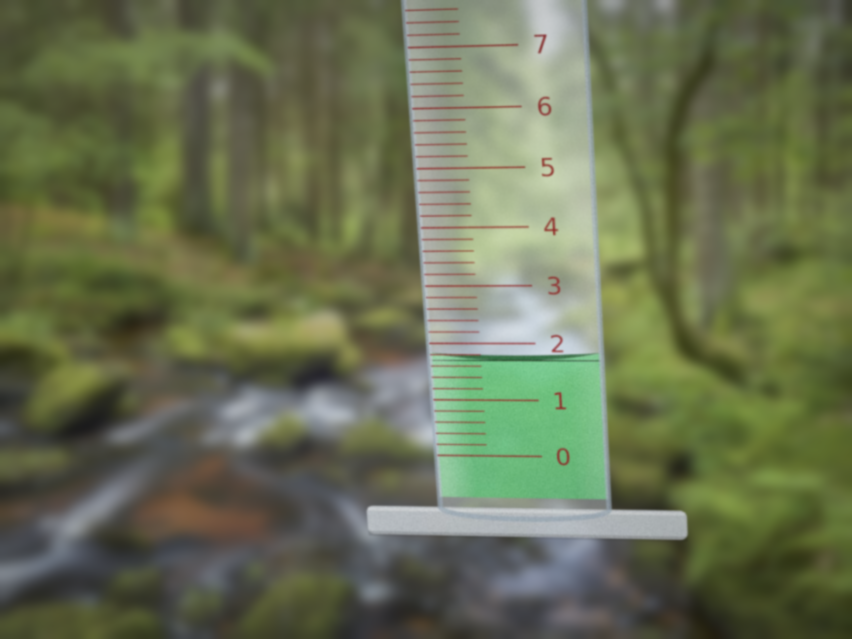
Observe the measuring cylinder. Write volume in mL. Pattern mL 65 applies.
mL 1.7
